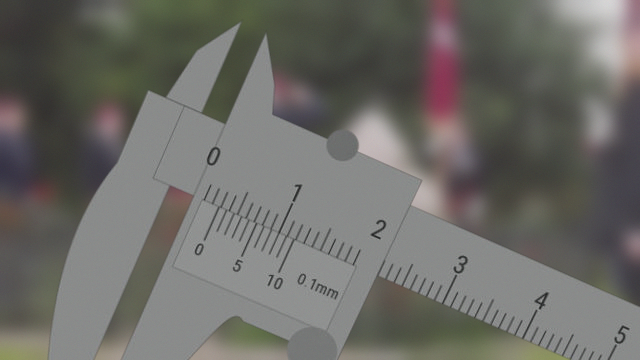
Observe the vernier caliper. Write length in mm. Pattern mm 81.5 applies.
mm 2.8
